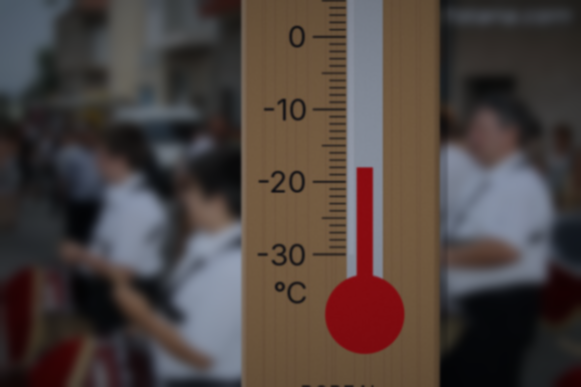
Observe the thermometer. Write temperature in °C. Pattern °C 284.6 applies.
°C -18
